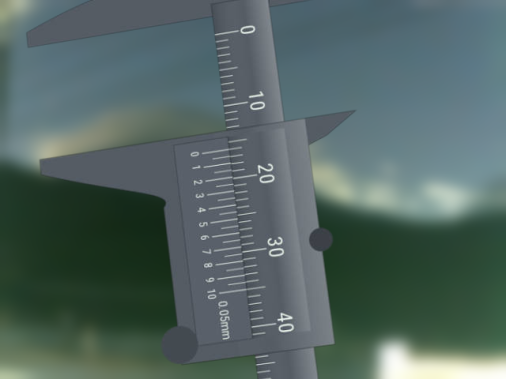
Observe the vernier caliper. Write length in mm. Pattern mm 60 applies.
mm 16.0
